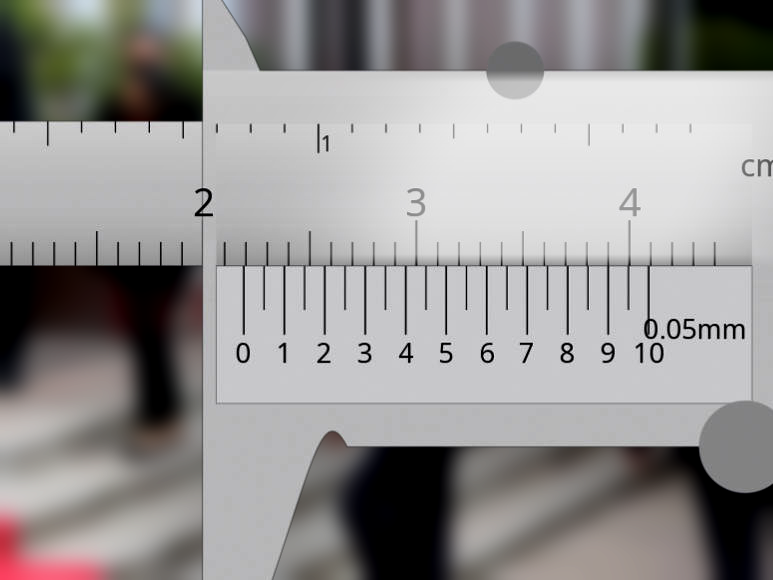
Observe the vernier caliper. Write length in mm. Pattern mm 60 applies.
mm 21.9
